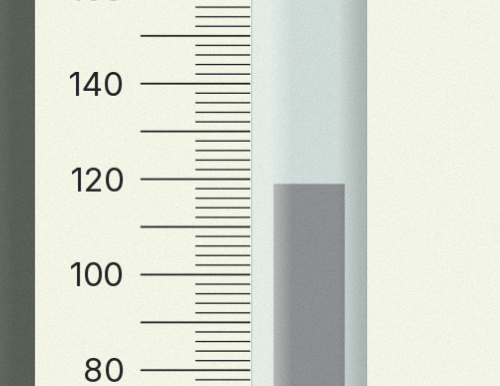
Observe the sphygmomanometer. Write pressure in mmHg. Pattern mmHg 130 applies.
mmHg 119
